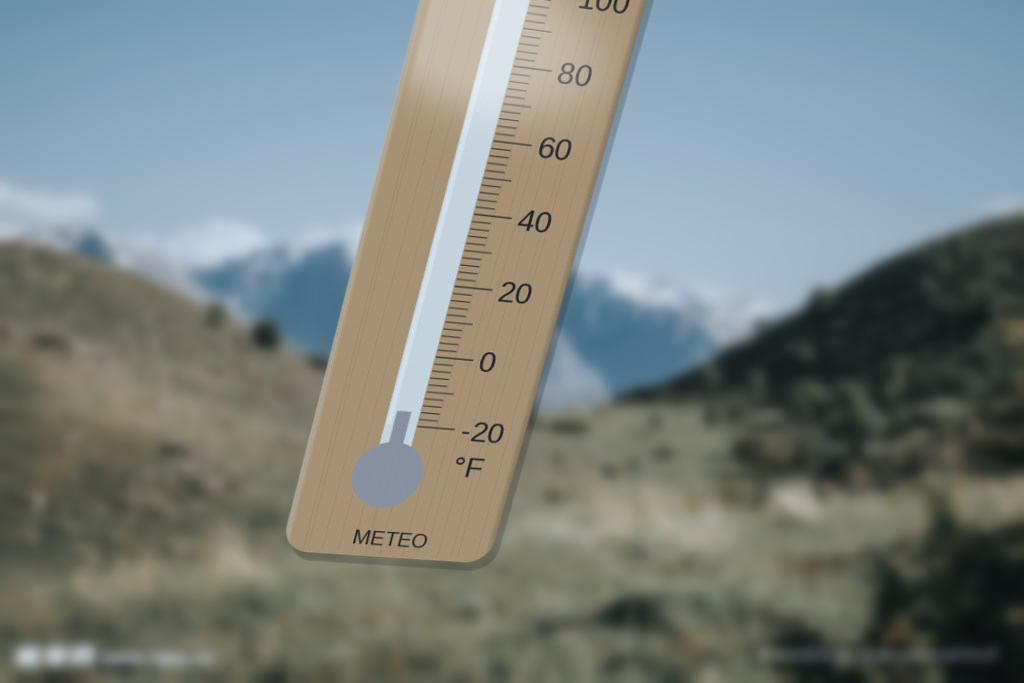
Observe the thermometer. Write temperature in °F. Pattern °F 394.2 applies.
°F -16
